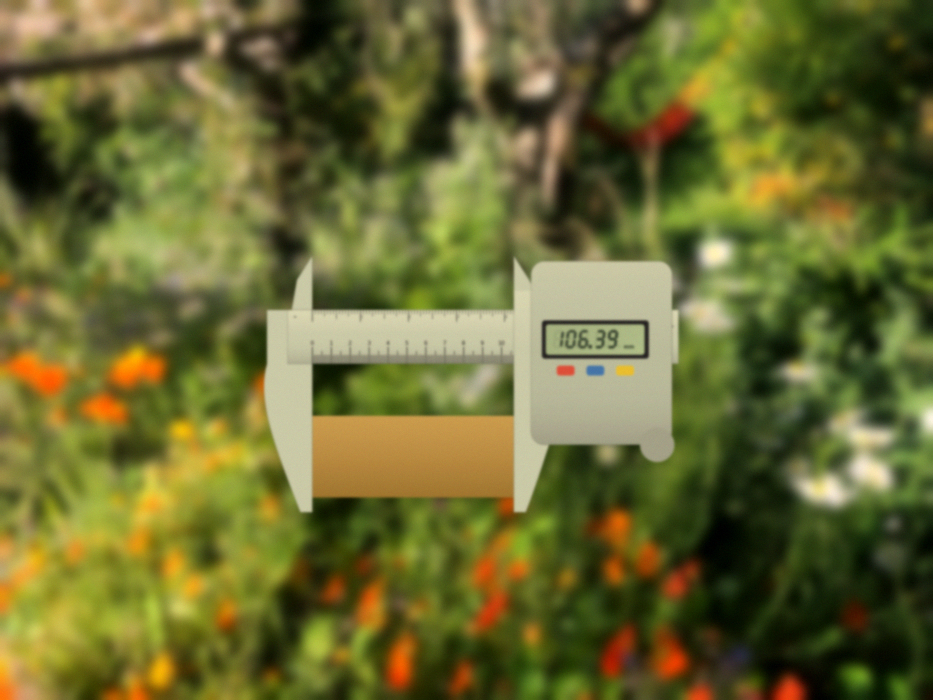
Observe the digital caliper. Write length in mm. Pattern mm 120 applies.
mm 106.39
